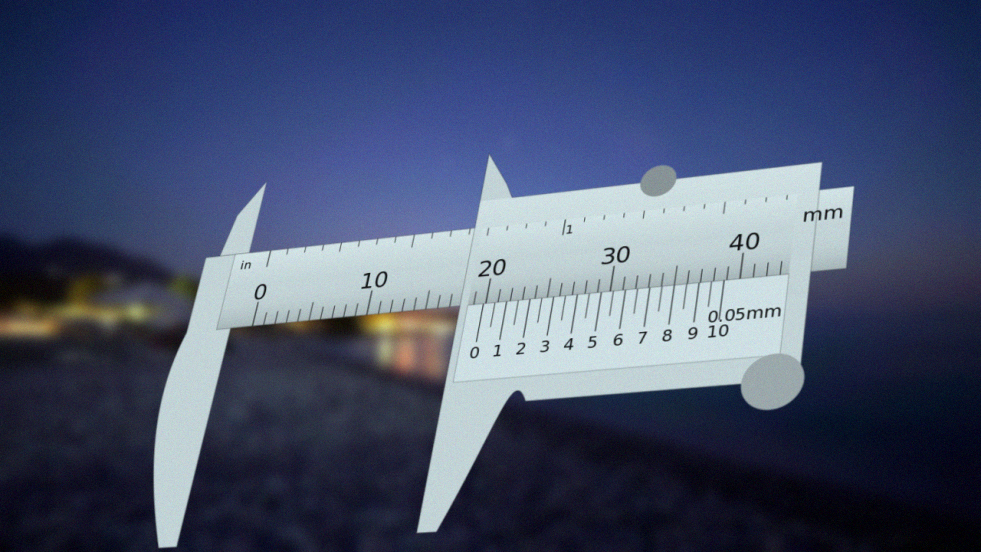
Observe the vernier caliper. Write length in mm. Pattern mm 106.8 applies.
mm 19.8
